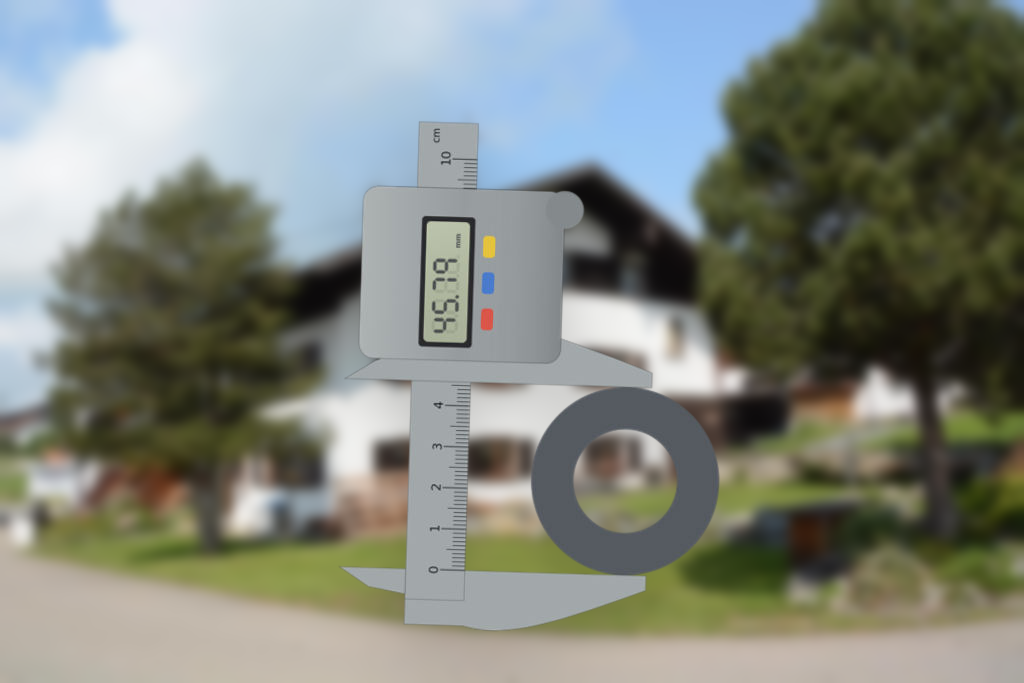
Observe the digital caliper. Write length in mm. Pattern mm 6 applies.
mm 45.79
